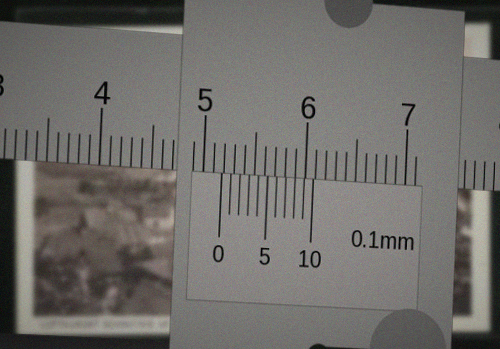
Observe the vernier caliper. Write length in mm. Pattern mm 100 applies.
mm 51.8
